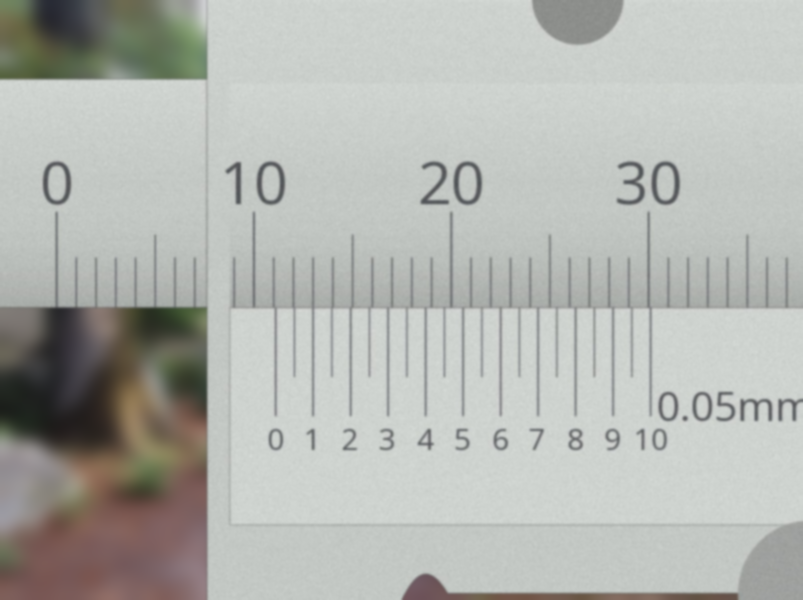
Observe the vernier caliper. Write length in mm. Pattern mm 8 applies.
mm 11.1
